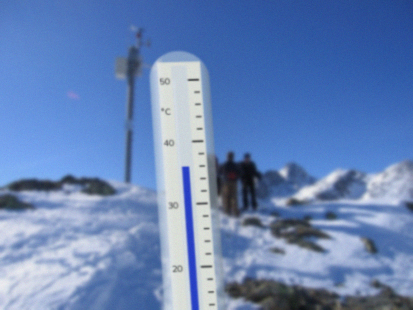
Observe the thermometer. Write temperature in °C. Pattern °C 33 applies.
°C 36
